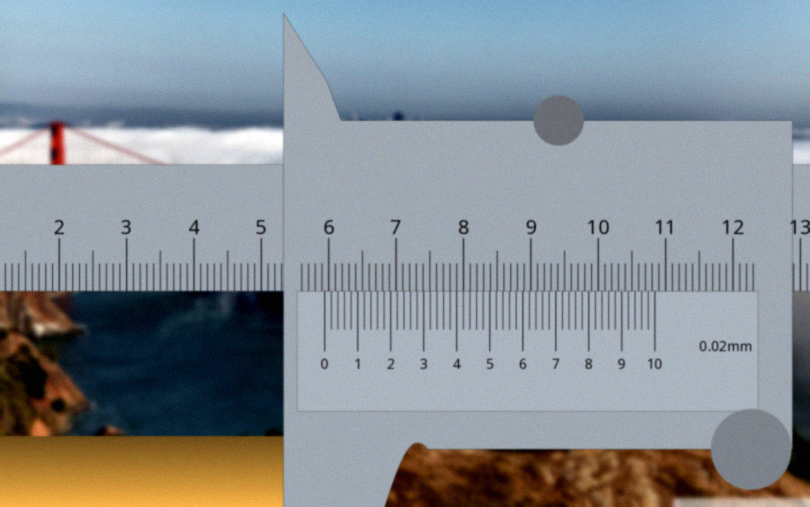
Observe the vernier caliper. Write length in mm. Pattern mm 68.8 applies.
mm 59.4
